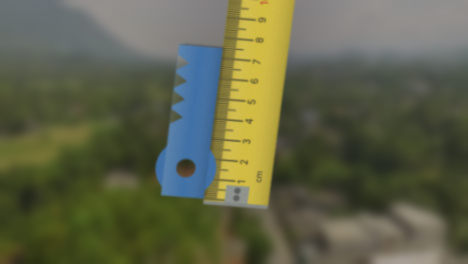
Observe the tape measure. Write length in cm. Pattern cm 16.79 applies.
cm 7.5
